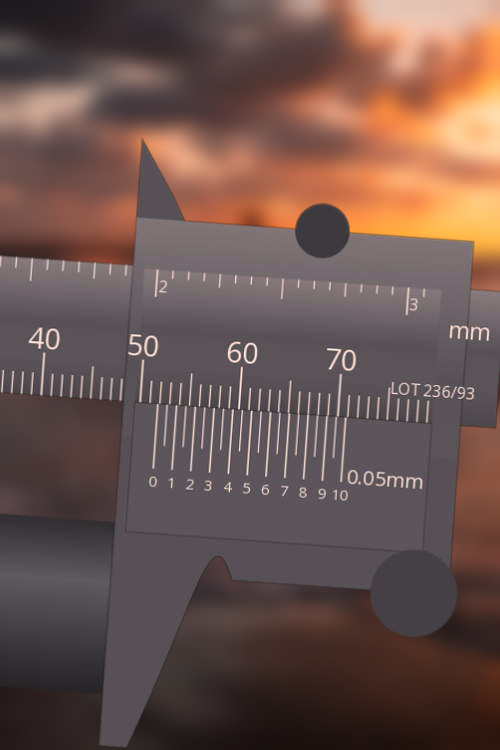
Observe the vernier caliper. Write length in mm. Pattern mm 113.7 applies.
mm 51.8
